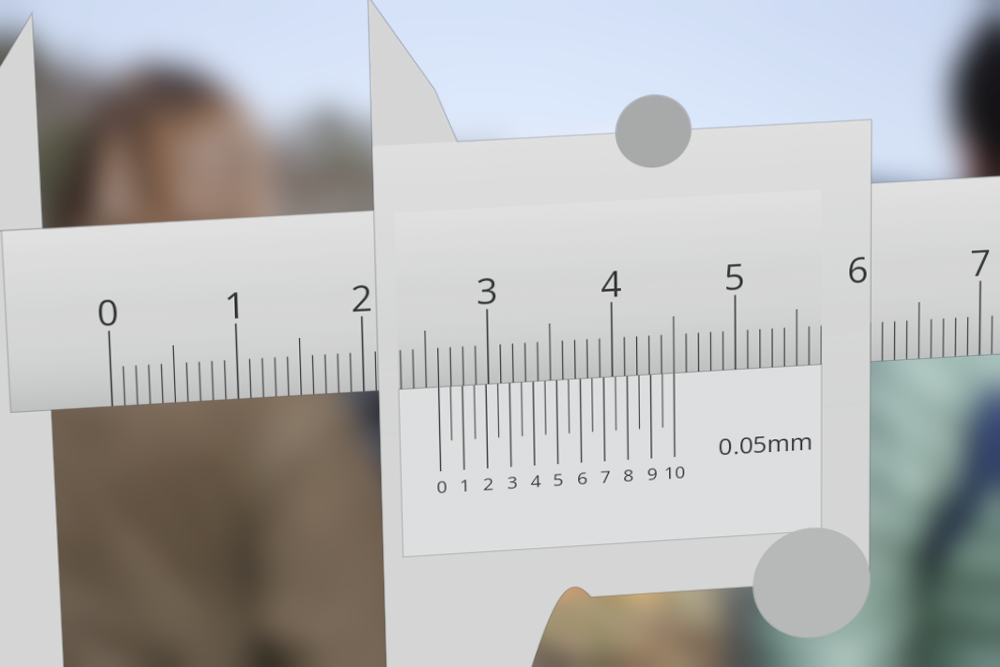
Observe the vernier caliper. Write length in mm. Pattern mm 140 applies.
mm 26.0
